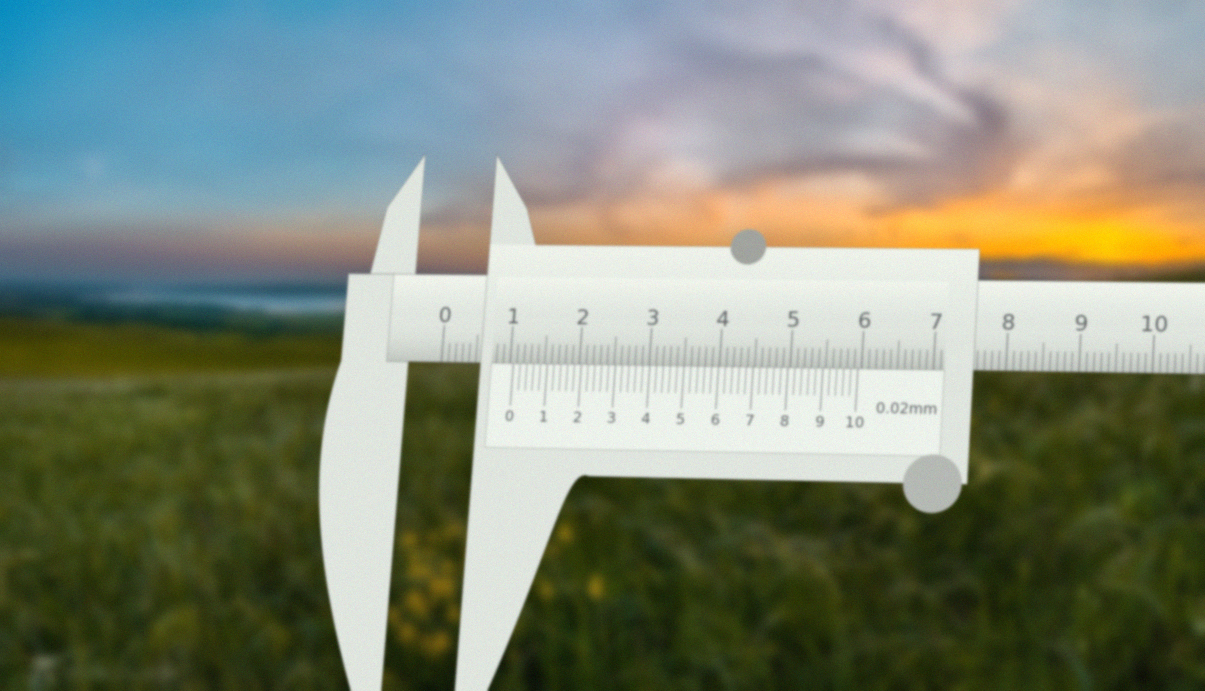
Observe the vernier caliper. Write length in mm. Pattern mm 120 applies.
mm 10.5
